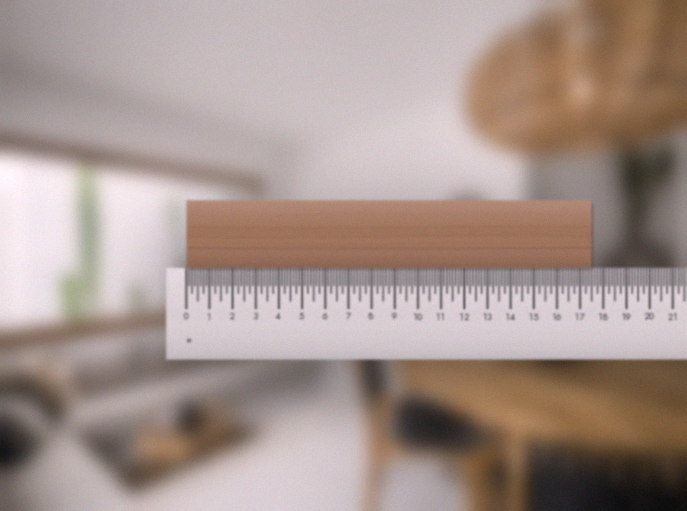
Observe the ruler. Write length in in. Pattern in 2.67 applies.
in 17.5
